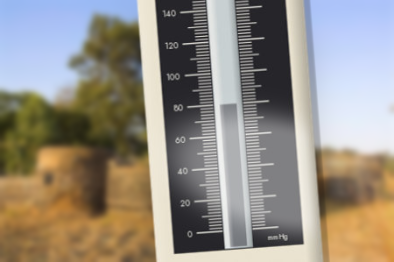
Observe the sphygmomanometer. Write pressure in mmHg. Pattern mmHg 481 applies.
mmHg 80
